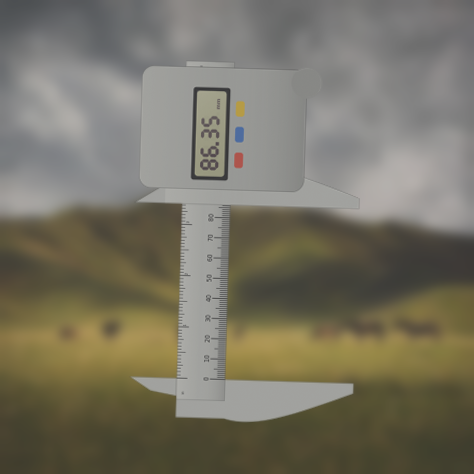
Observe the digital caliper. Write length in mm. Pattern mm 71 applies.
mm 86.35
